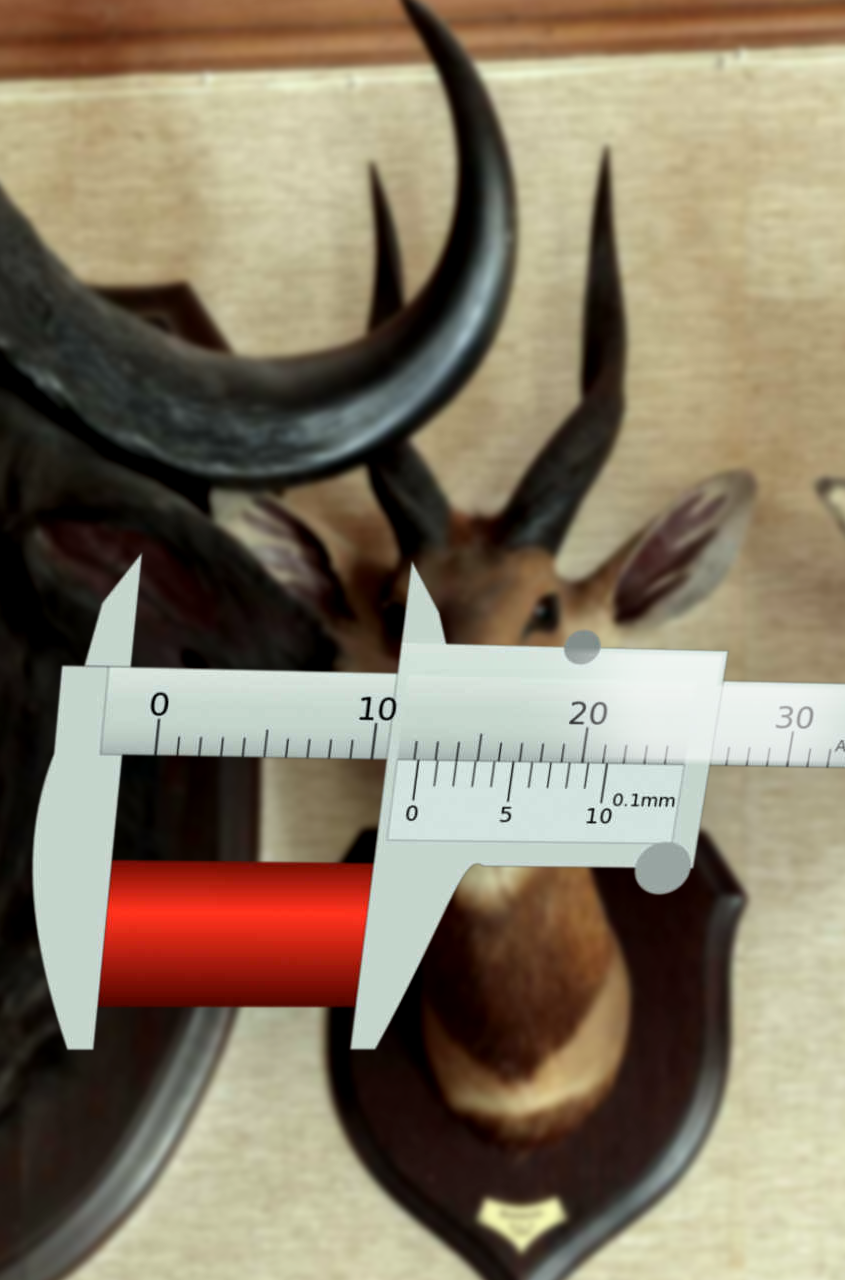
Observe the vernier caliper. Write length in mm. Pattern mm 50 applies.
mm 12.2
